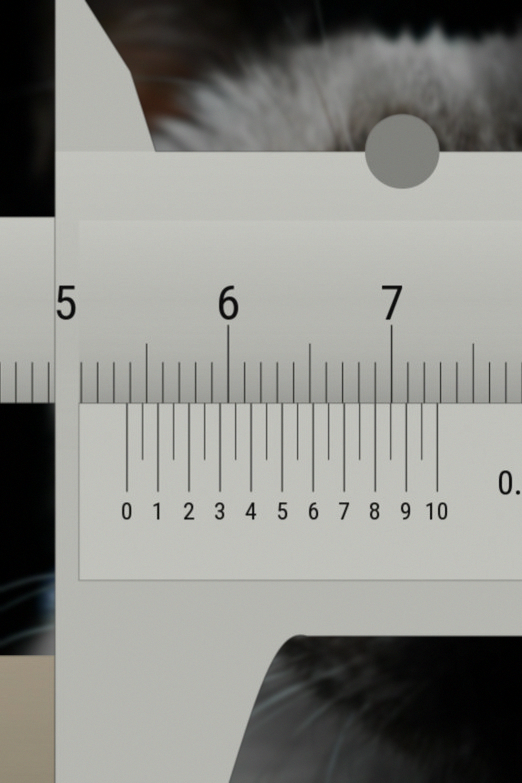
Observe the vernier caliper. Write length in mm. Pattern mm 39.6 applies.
mm 53.8
